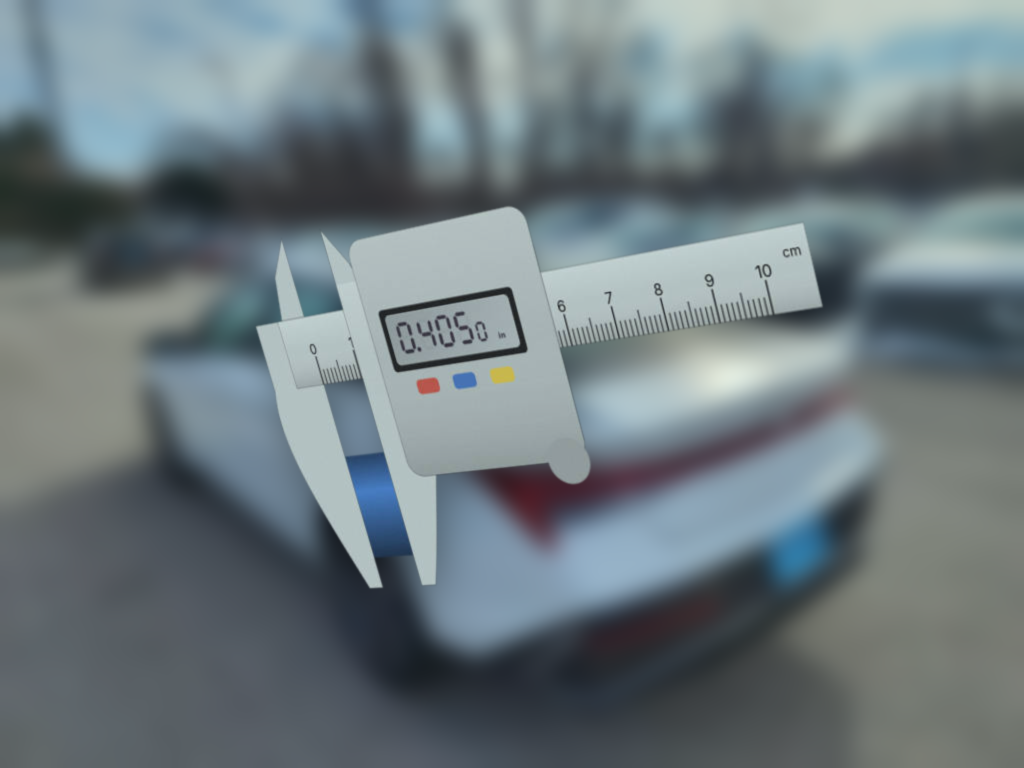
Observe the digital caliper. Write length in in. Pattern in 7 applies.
in 0.4050
